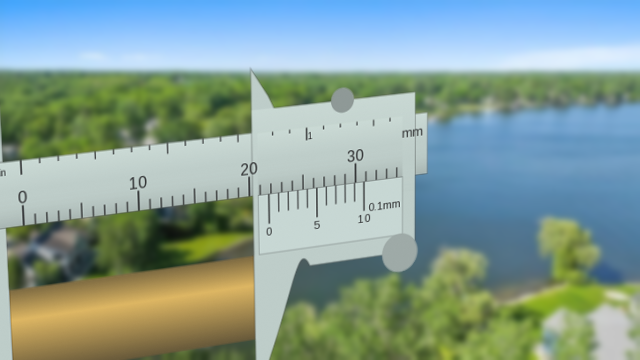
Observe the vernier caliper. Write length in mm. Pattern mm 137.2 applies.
mm 21.8
